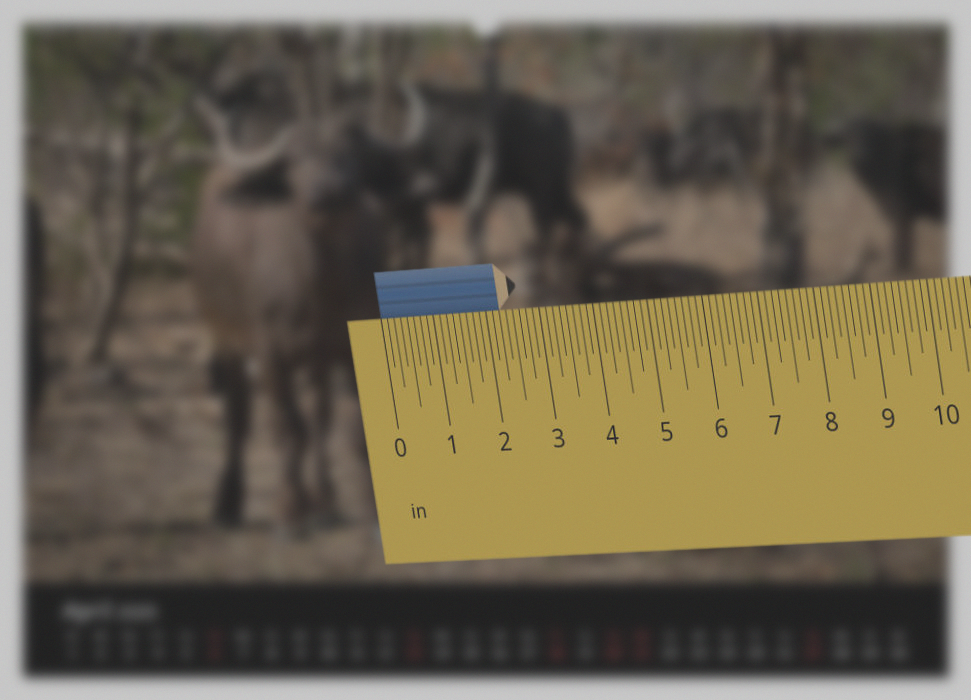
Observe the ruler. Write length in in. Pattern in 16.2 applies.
in 2.625
